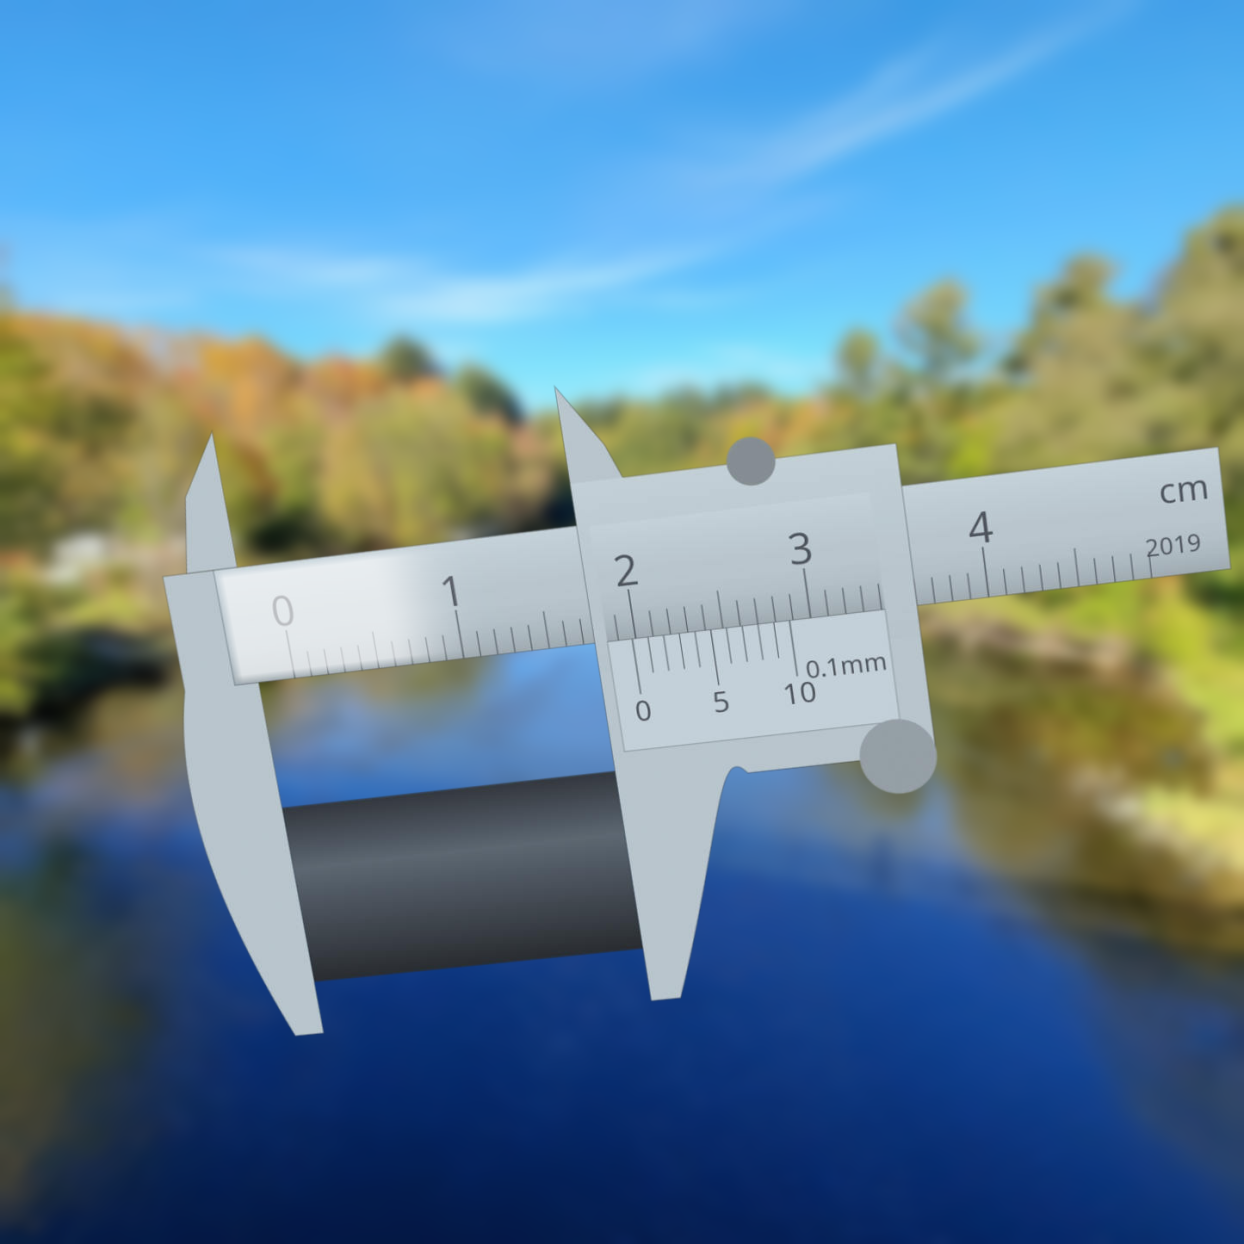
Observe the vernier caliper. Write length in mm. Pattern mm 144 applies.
mm 19.8
